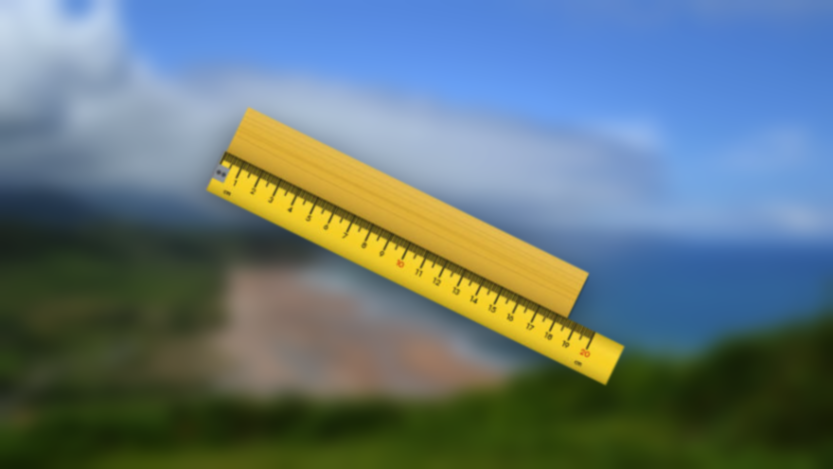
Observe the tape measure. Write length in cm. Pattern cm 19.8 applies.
cm 18.5
